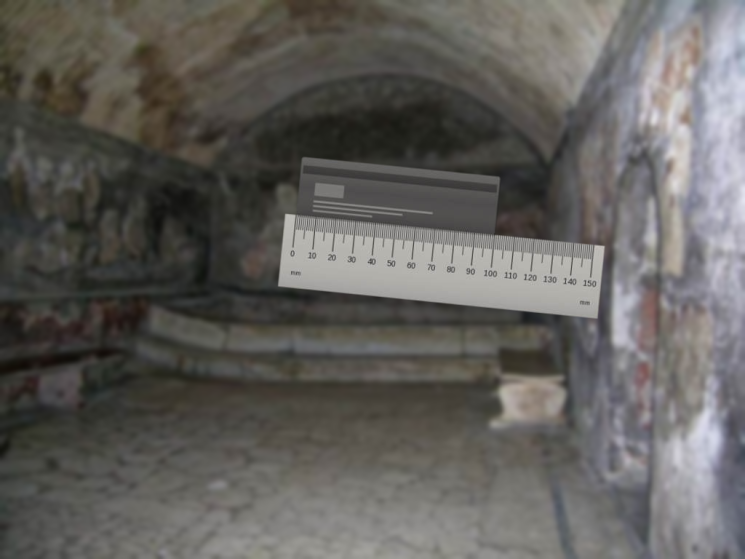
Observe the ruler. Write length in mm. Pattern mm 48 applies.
mm 100
